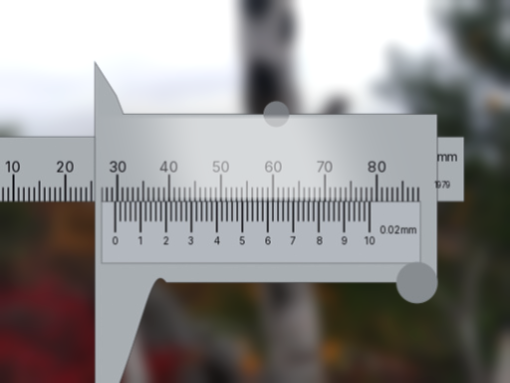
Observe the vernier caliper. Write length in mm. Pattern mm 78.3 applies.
mm 29.6
